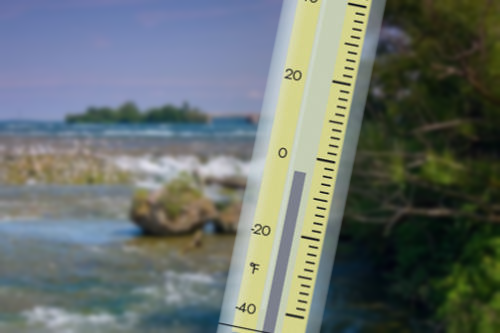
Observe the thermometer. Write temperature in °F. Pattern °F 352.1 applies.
°F -4
